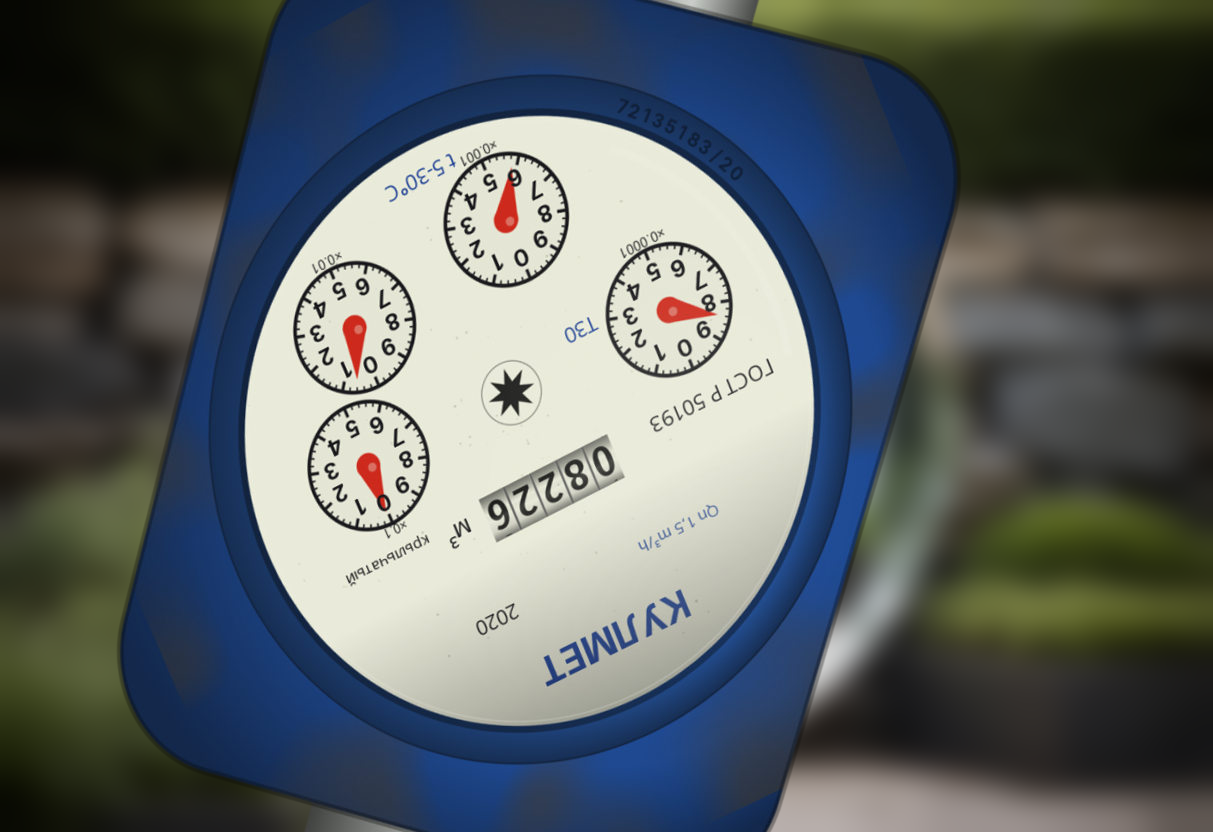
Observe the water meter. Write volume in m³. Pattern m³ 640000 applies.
m³ 8226.0058
